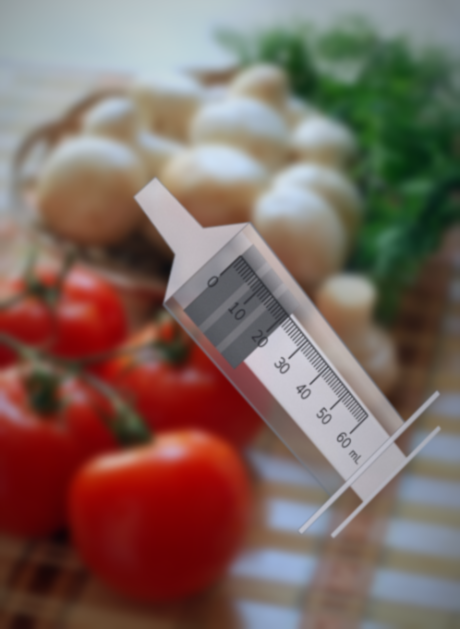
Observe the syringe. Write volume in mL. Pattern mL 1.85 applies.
mL 0
